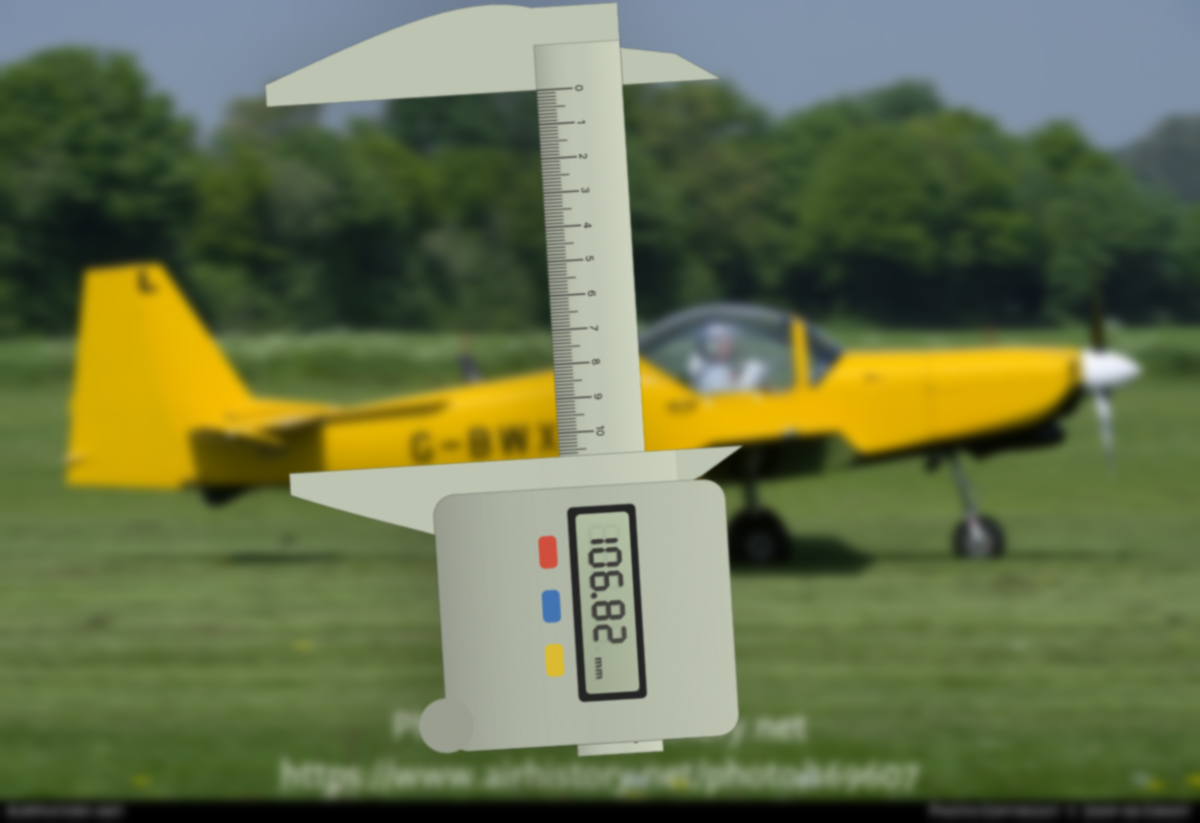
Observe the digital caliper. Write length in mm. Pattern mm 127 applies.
mm 106.82
